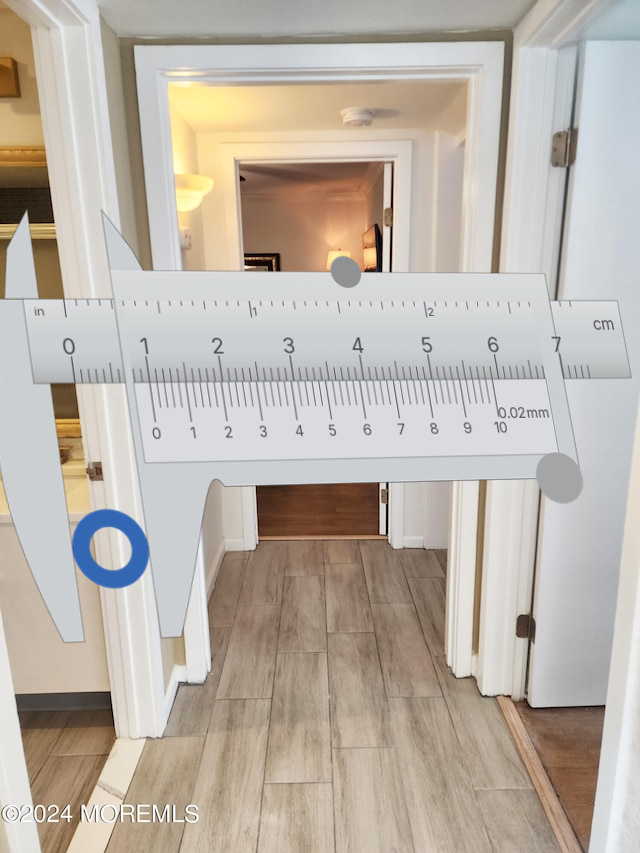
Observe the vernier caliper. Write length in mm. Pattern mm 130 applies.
mm 10.0
